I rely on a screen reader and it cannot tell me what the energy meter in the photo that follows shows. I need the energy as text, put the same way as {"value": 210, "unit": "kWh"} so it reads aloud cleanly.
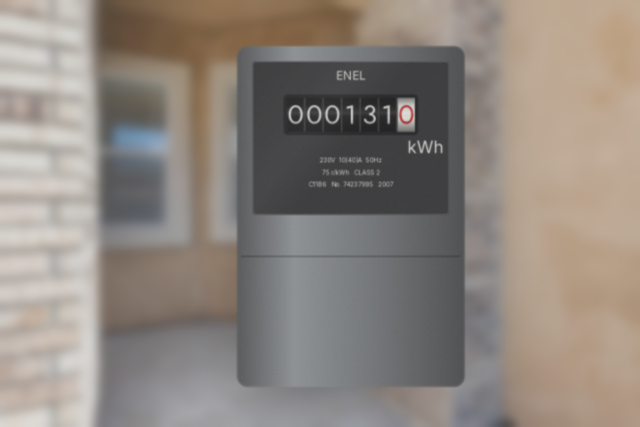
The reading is {"value": 131.0, "unit": "kWh"}
